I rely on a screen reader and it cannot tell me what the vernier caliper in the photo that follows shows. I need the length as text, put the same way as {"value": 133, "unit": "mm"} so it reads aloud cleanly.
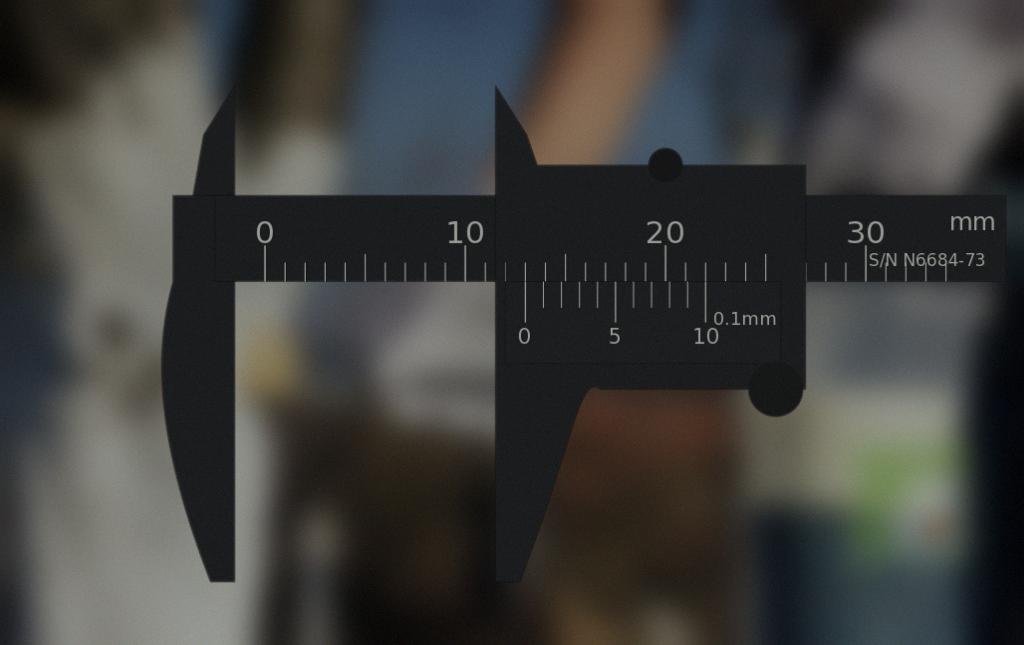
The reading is {"value": 13.0, "unit": "mm"}
